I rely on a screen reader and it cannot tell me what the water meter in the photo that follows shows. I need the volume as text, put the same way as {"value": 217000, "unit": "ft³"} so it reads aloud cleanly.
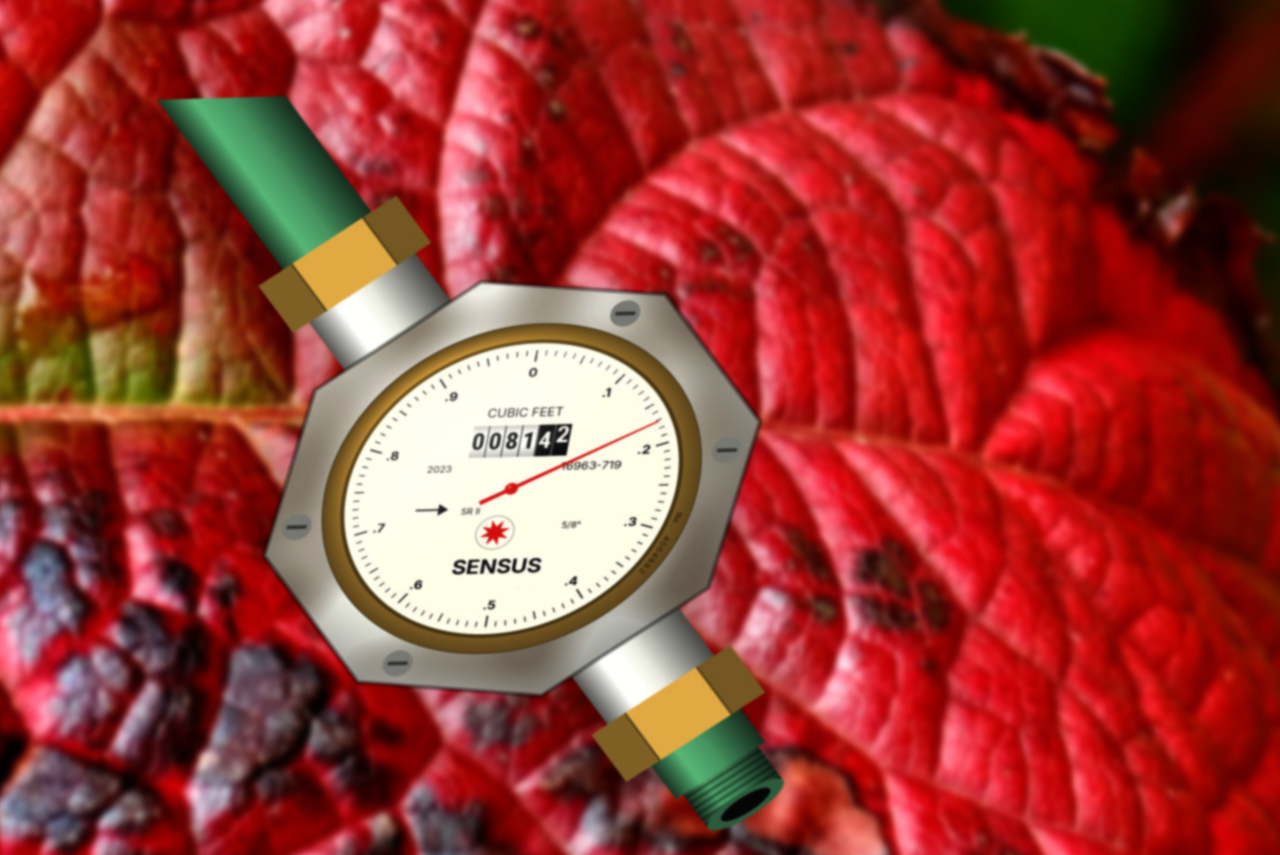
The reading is {"value": 8142.17, "unit": "ft³"}
